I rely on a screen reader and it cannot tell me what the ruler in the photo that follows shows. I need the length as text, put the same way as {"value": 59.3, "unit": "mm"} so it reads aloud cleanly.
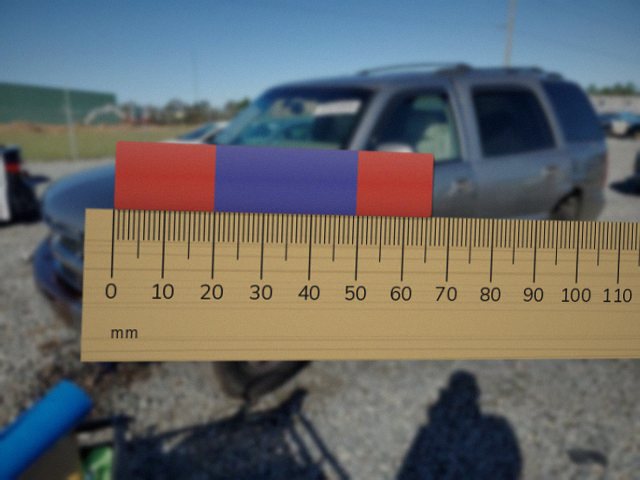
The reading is {"value": 66, "unit": "mm"}
